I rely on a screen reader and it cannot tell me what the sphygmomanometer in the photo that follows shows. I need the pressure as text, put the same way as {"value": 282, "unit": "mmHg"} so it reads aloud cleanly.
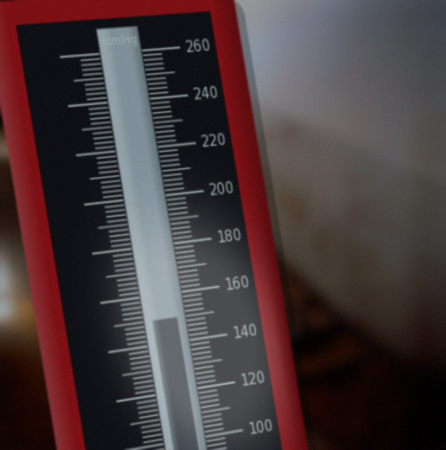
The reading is {"value": 150, "unit": "mmHg"}
